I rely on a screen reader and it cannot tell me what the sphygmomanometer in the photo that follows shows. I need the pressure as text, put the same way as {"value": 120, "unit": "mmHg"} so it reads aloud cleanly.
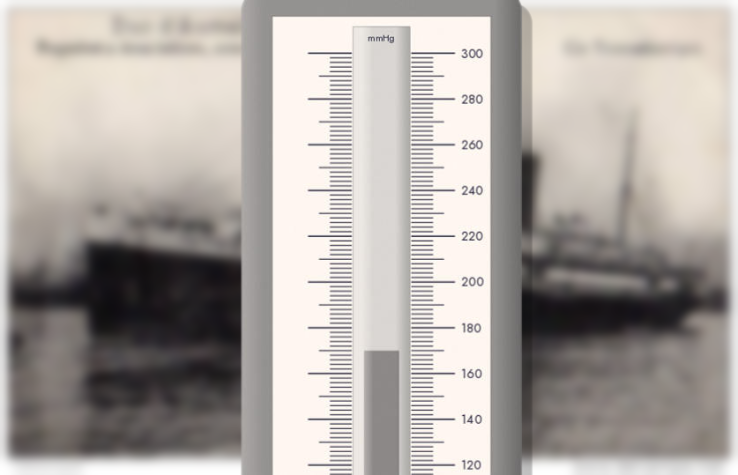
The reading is {"value": 170, "unit": "mmHg"}
